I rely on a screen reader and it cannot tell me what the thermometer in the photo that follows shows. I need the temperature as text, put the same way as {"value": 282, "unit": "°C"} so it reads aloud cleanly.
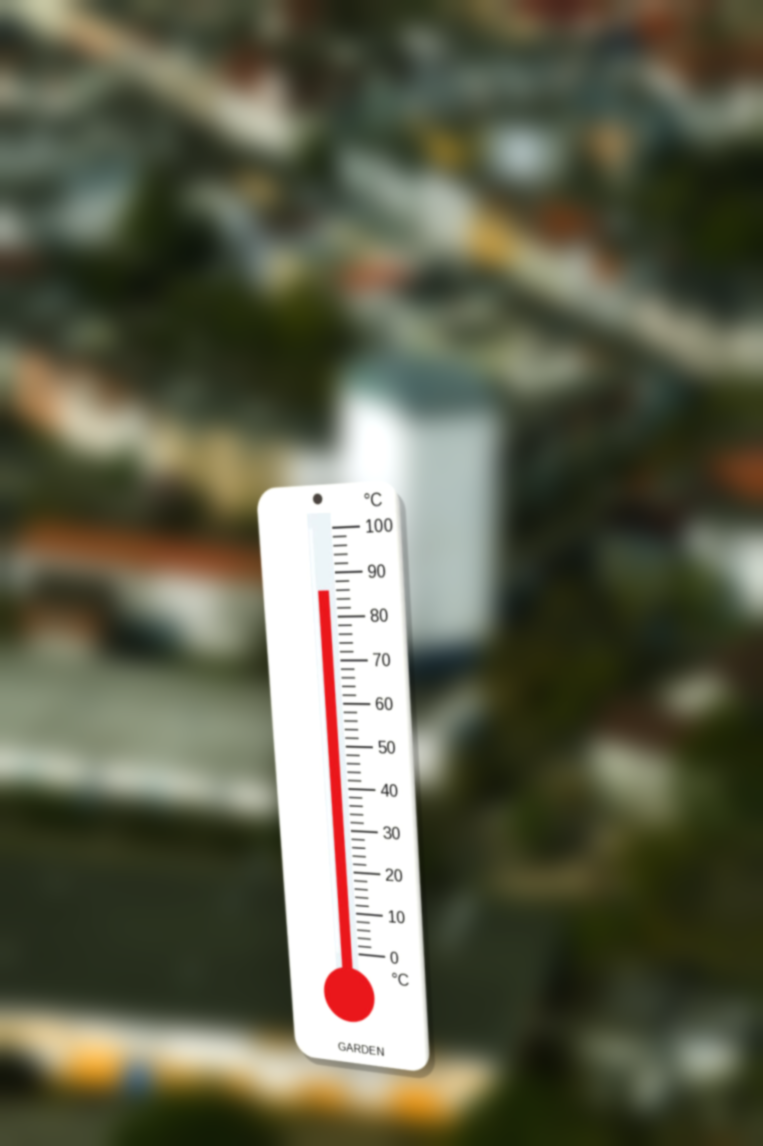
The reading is {"value": 86, "unit": "°C"}
